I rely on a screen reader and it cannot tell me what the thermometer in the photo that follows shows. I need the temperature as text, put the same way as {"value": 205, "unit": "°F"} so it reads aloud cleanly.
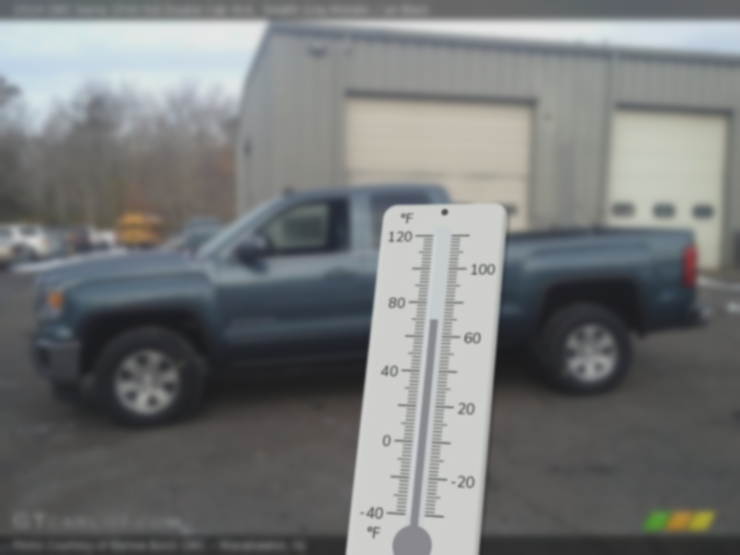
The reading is {"value": 70, "unit": "°F"}
